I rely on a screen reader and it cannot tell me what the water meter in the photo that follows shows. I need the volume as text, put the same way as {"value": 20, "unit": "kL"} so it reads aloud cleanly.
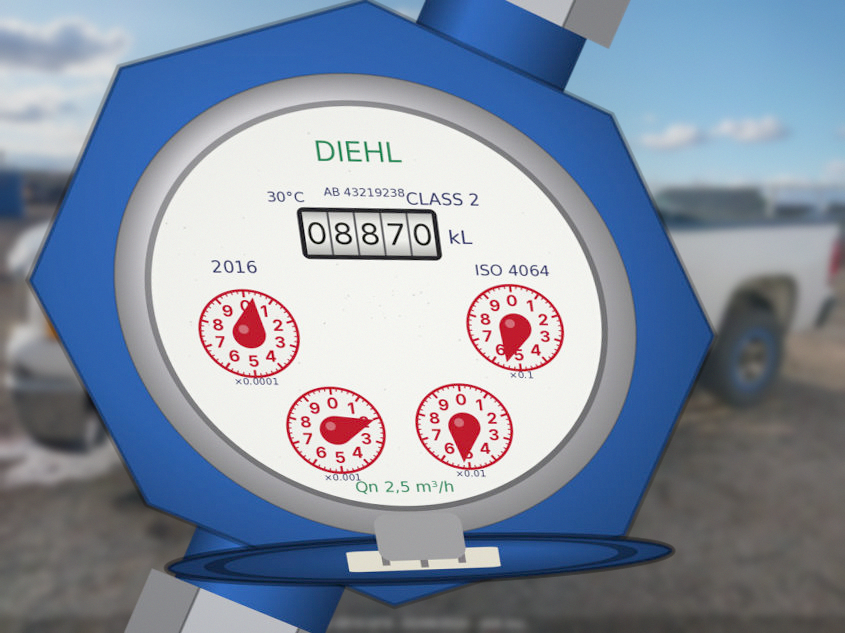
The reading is {"value": 8870.5520, "unit": "kL"}
